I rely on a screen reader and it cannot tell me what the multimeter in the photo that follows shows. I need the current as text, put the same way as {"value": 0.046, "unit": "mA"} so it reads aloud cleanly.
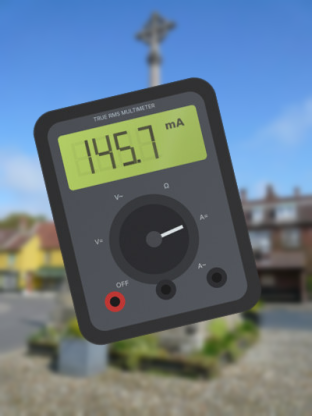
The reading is {"value": 145.7, "unit": "mA"}
